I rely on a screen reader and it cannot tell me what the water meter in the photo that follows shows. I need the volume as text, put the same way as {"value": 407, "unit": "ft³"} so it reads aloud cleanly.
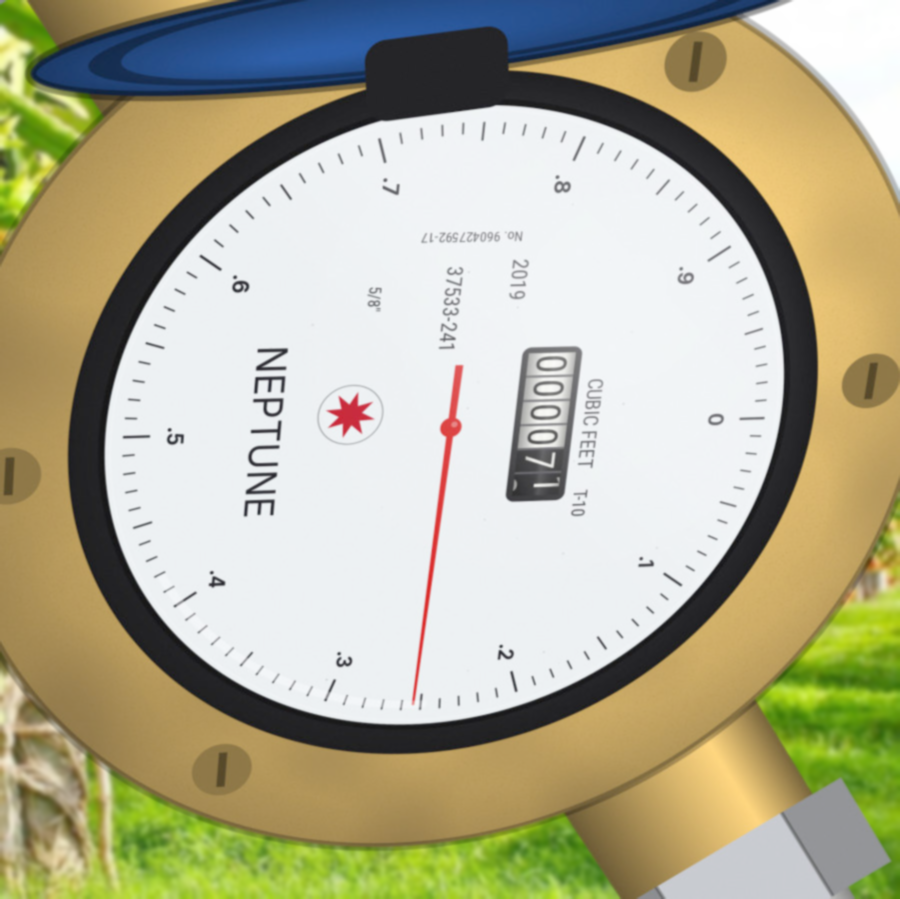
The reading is {"value": 71.25, "unit": "ft³"}
